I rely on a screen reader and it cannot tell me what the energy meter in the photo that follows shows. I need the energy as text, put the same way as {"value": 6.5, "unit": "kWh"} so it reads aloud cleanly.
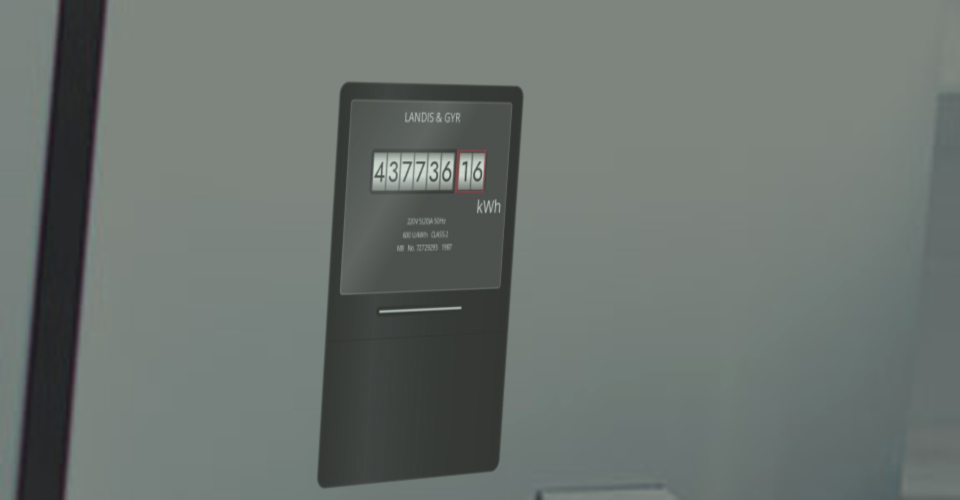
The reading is {"value": 437736.16, "unit": "kWh"}
